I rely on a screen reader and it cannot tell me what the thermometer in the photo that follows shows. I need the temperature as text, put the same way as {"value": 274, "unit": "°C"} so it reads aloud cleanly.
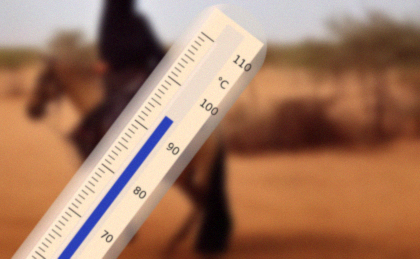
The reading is {"value": 94, "unit": "°C"}
